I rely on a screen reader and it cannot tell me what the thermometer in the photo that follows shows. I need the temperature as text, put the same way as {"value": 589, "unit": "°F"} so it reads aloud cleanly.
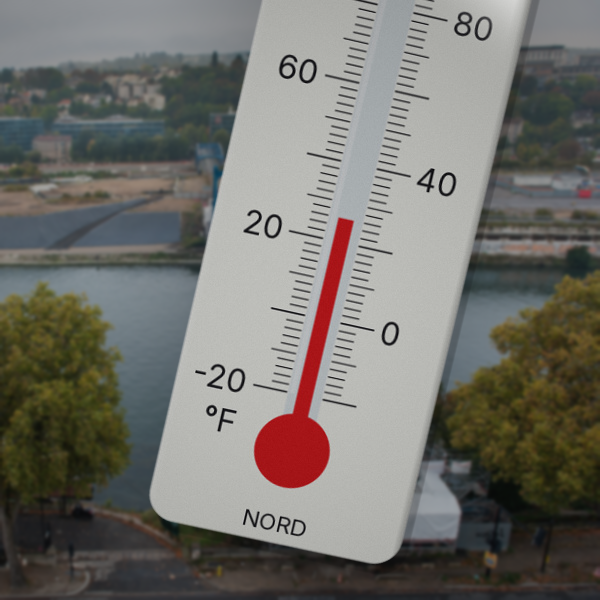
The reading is {"value": 26, "unit": "°F"}
